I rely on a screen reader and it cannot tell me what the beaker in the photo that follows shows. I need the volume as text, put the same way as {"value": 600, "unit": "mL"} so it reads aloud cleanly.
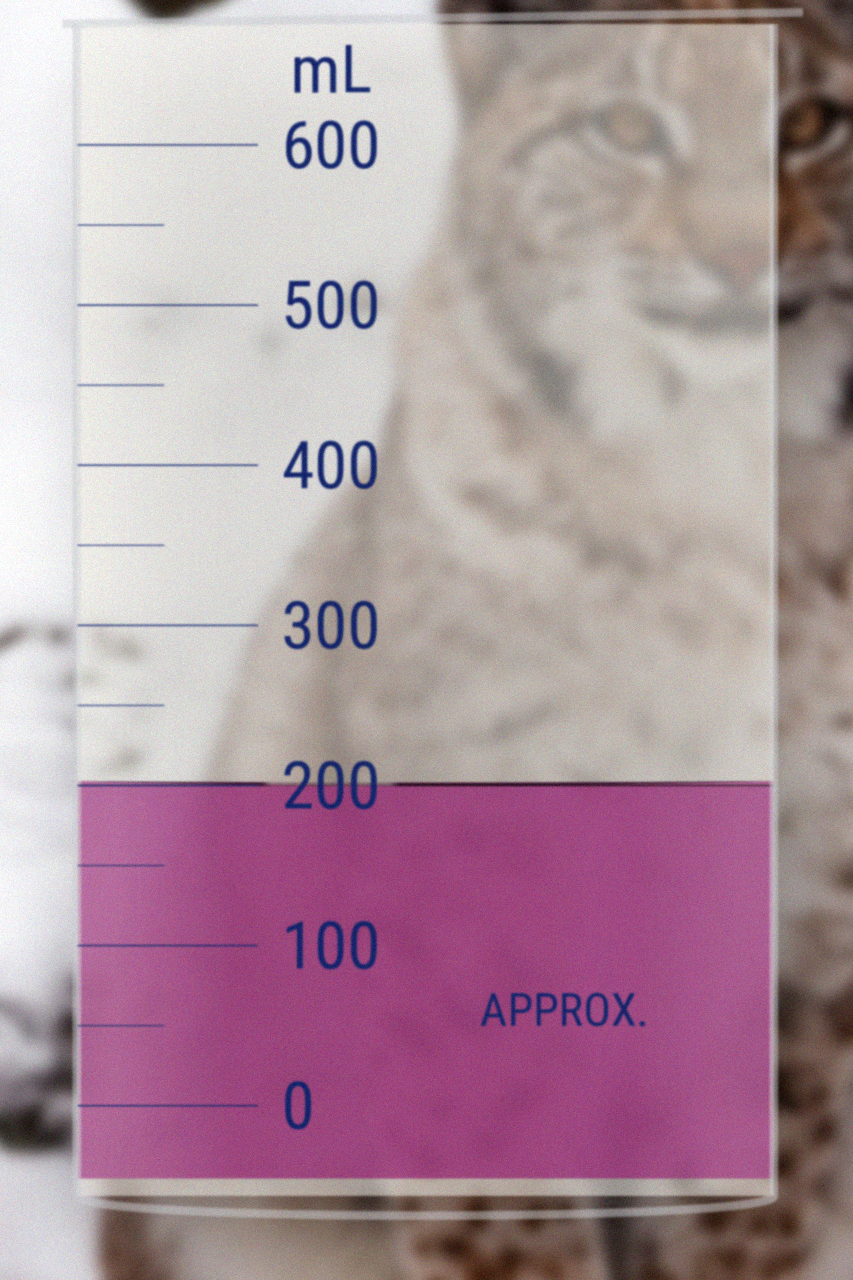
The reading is {"value": 200, "unit": "mL"}
